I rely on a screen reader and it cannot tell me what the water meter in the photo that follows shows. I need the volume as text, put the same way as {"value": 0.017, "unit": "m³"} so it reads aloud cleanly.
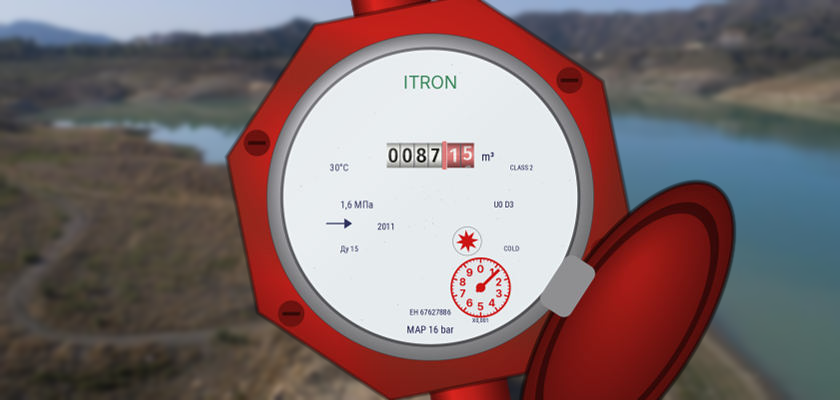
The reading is {"value": 87.151, "unit": "m³"}
